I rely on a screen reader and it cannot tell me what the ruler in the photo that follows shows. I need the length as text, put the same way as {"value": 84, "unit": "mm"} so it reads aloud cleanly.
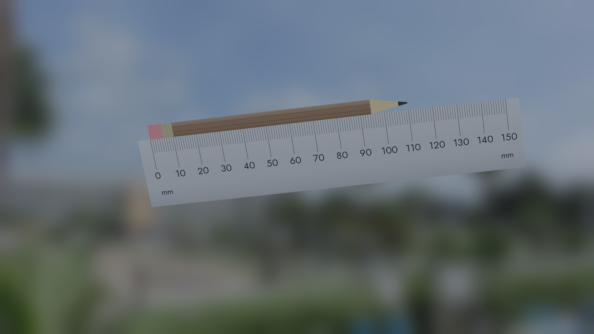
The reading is {"value": 110, "unit": "mm"}
